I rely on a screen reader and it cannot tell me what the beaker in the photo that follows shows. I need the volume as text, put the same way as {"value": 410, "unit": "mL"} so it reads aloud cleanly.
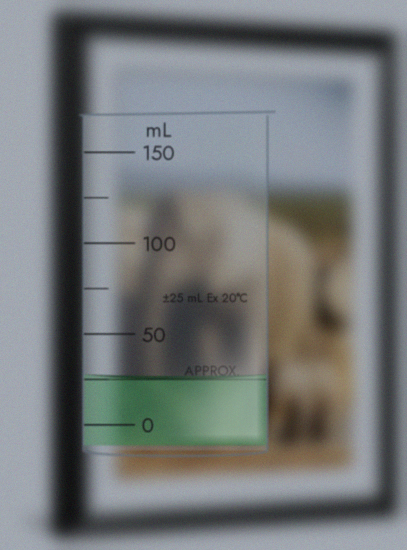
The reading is {"value": 25, "unit": "mL"}
